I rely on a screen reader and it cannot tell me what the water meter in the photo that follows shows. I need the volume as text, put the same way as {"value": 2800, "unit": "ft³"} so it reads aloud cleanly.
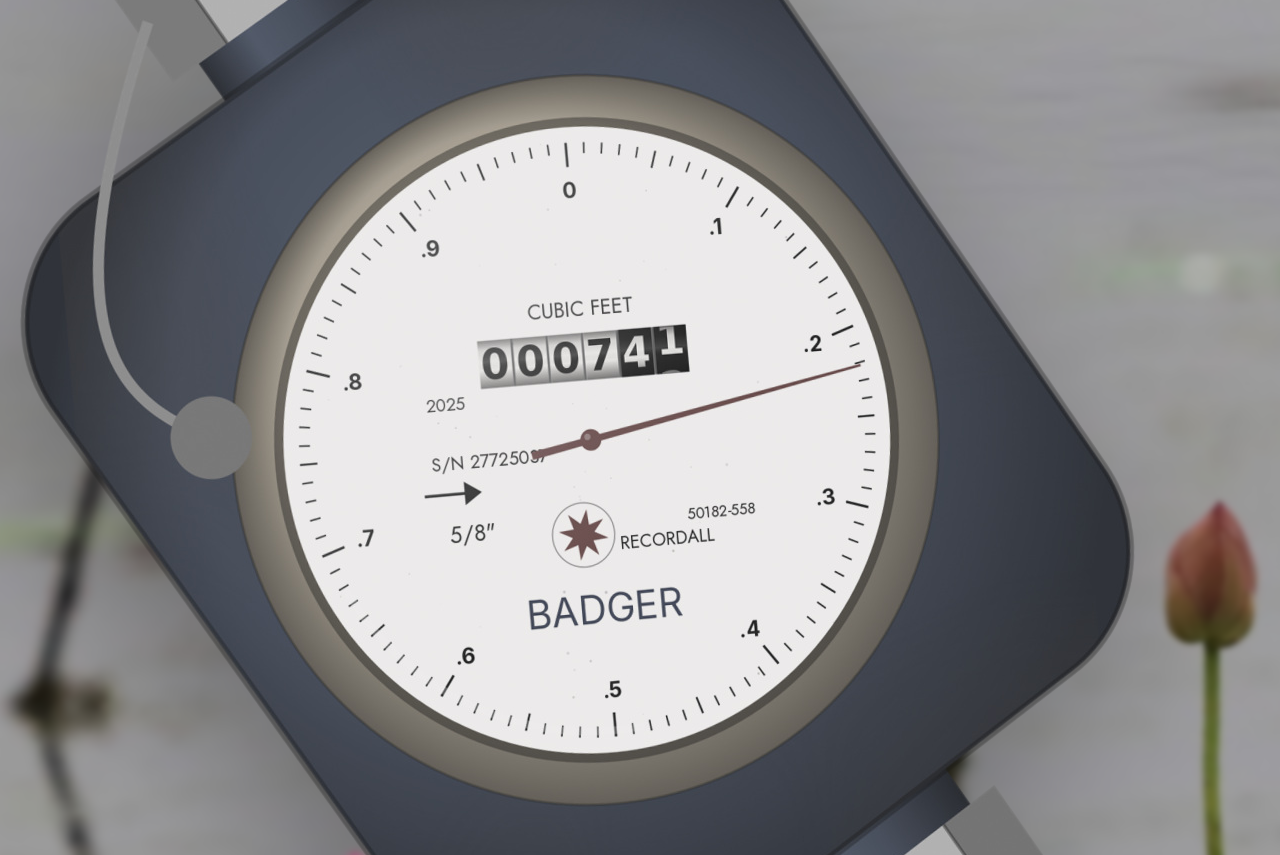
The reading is {"value": 741.22, "unit": "ft³"}
